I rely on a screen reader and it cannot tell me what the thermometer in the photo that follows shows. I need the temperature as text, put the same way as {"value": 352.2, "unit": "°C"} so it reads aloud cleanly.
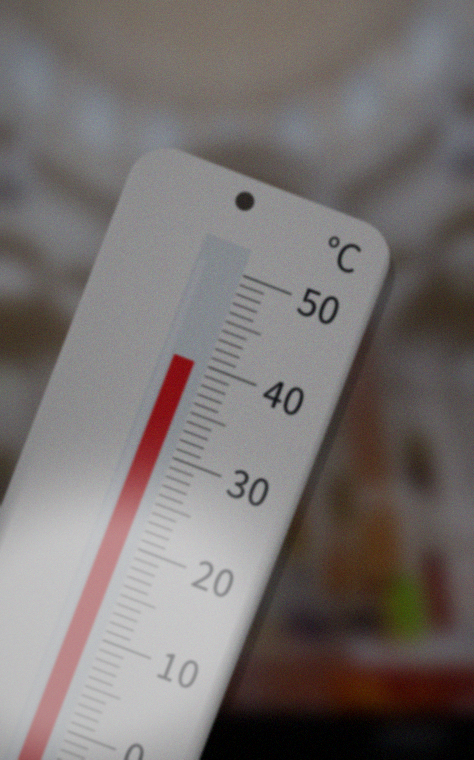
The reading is {"value": 40, "unit": "°C"}
